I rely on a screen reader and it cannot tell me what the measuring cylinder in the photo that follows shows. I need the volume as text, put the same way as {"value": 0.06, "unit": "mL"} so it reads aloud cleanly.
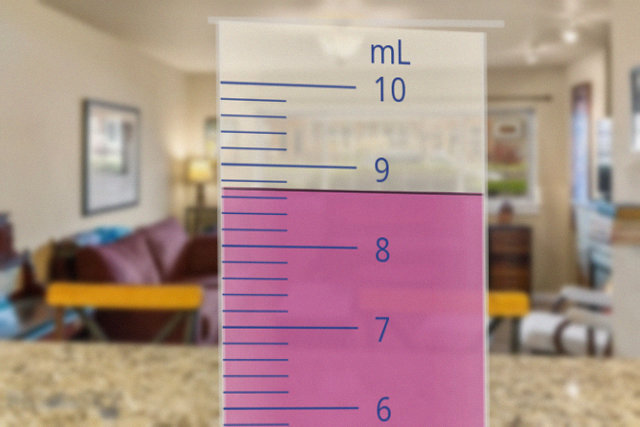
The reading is {"value": 8.7, "unit": "mL"}
